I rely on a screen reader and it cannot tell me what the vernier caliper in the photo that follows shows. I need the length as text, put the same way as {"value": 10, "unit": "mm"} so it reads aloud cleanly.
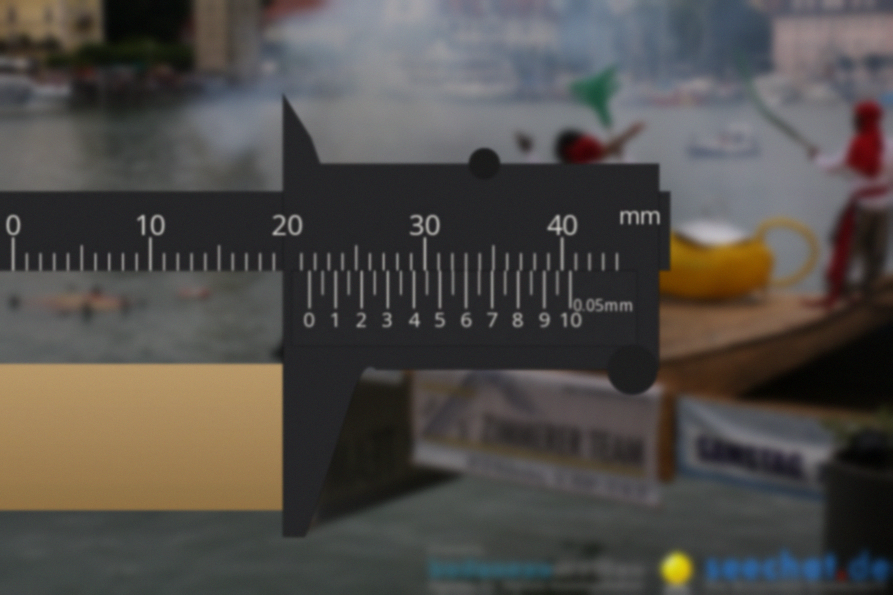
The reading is {"value": 21.6, "unit": "mm"}
